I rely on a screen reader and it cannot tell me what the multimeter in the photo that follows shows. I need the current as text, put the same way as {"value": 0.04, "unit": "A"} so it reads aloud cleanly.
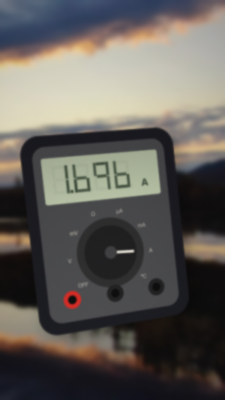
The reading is {"value": 1.696, "unit": "A"}
